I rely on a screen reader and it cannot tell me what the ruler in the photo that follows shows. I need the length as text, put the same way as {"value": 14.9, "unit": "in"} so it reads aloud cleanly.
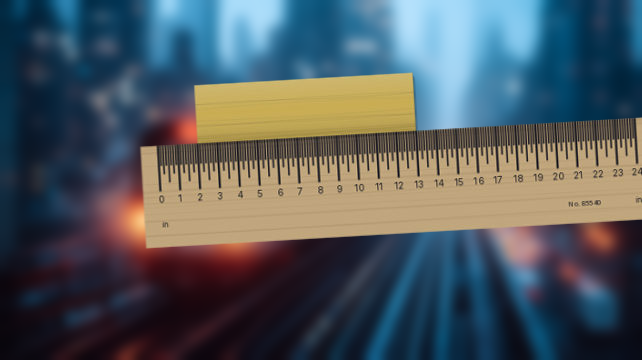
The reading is {"value": 11, "unit": "in"}
